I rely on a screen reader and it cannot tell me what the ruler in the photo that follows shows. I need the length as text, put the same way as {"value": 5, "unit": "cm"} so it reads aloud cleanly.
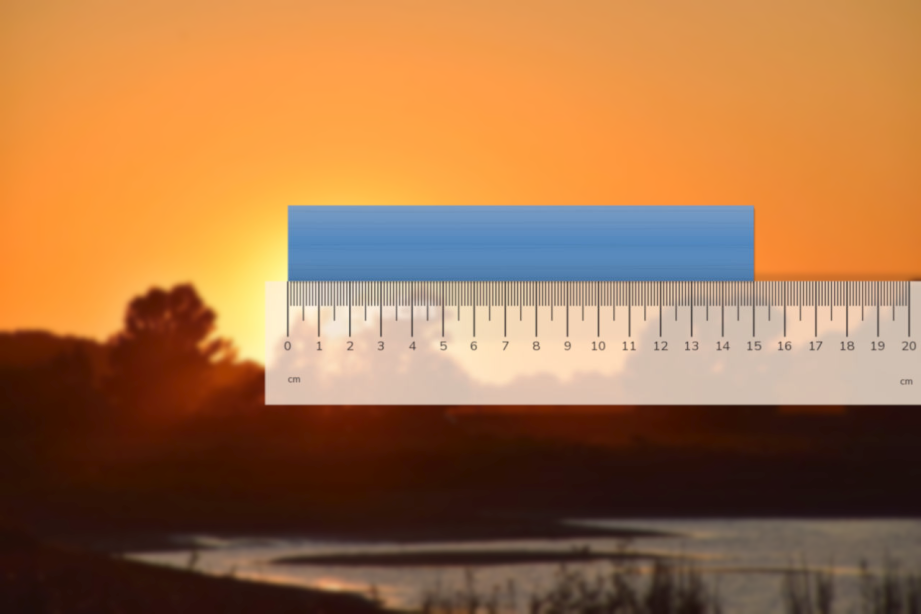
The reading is {"value": 15, "unit": "cm"}
